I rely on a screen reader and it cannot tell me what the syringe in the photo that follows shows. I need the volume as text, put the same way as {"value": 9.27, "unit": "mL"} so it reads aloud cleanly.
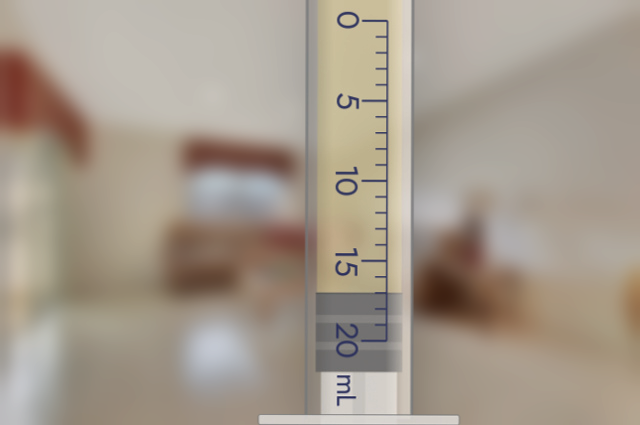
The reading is {"value": 17, "unit": "mL"}
